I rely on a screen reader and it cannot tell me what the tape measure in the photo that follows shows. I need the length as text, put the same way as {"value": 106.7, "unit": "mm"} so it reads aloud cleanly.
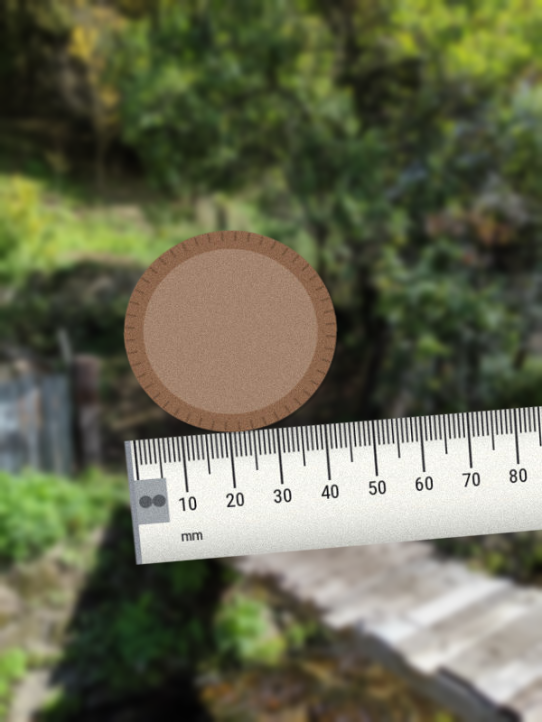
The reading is {"value": 44, "unit": "mm"}
